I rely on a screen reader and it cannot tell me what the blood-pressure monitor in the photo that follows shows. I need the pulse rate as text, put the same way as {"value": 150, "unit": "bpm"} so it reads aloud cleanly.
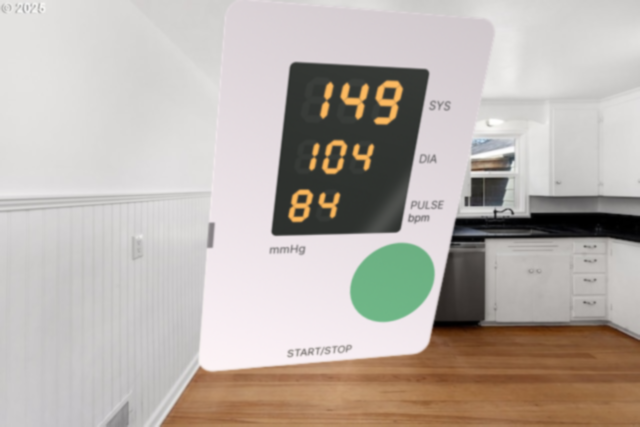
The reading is {"value": 84, "unit": "bpm"}
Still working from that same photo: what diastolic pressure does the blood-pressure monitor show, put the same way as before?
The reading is {"value": 104, "unit": "mmHg"}
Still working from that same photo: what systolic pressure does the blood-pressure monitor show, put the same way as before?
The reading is {"value": 149, "unit": "mmHg"}
